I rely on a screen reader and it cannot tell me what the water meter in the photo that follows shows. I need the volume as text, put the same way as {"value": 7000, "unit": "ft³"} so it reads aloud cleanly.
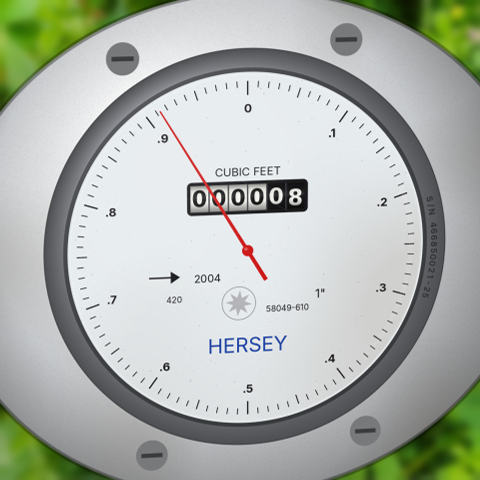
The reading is {"value": 7.91, "unit": "ft³"}
